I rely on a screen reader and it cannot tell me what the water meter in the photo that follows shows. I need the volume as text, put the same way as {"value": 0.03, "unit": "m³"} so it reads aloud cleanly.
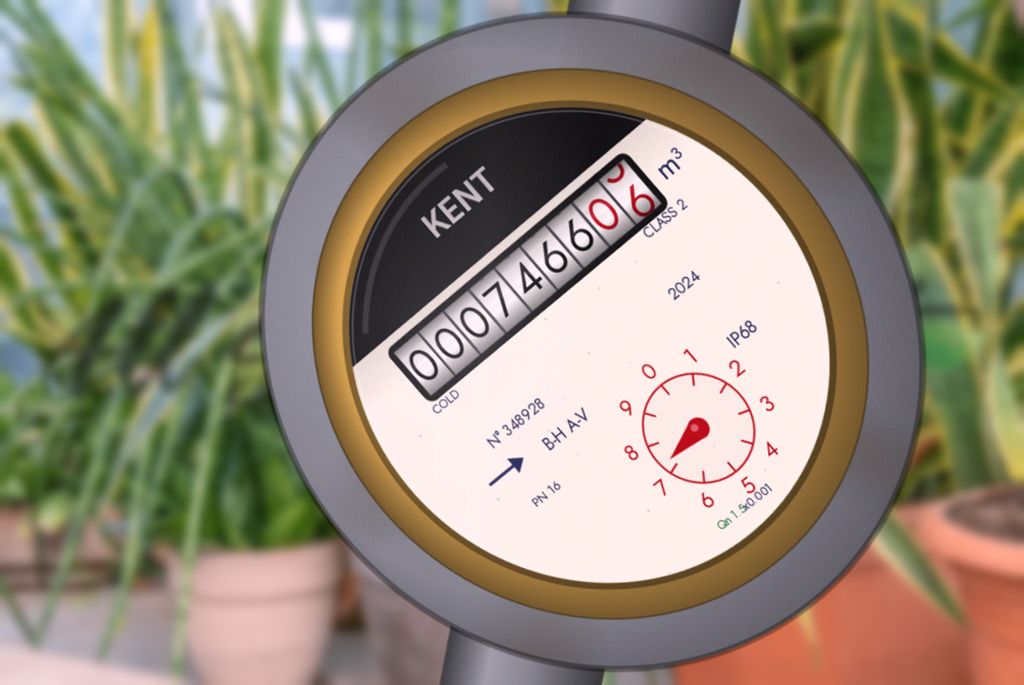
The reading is {"value": 7466.057, "unit": "m³"}
